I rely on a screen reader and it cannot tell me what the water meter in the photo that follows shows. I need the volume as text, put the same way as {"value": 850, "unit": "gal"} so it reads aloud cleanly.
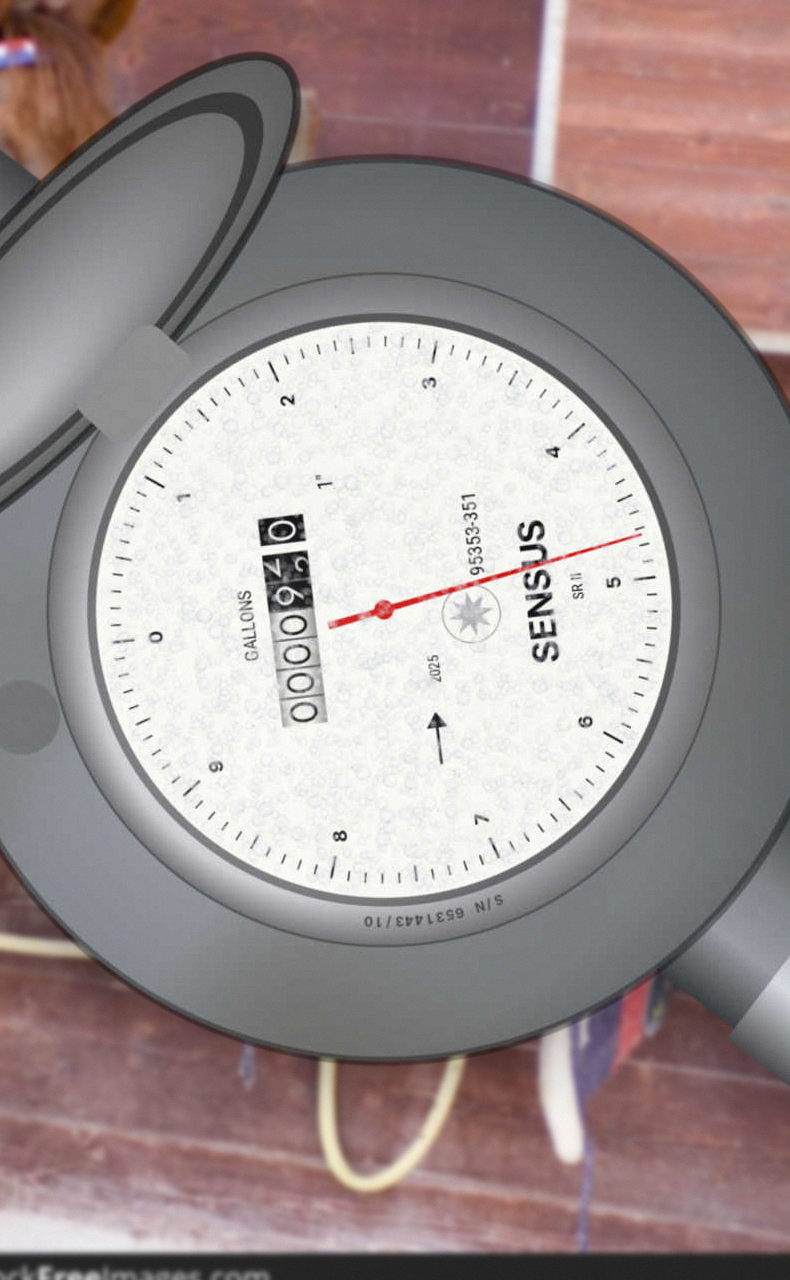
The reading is {"value": 924.7, "unit": "gal"}
